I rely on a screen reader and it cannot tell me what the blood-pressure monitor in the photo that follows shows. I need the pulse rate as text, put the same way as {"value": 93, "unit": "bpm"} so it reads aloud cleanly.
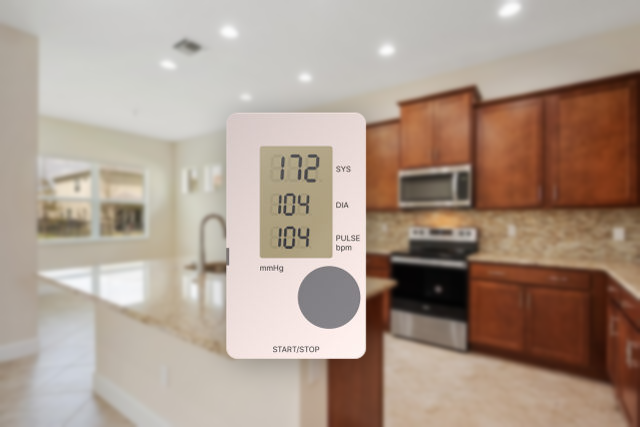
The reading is {"value": 104, "unit": "bpm"}
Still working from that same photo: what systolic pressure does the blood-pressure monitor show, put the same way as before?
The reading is {"value": 172, "unit": "mmHg"}
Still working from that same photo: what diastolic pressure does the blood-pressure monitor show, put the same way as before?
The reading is {"value": 104, "unit": "mmHg"}
